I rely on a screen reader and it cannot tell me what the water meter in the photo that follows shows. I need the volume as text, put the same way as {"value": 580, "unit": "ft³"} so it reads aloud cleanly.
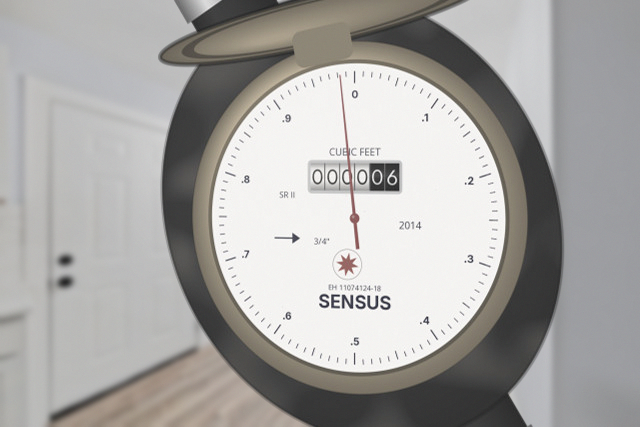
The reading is {"value": 5.98, "unit": "ft³"}
